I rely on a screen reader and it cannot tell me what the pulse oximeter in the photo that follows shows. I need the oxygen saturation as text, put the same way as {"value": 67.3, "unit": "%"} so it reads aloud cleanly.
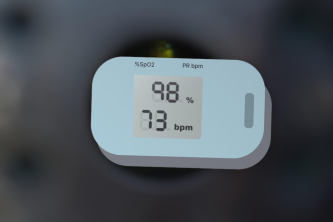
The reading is {"value": 98, "unit": "%"}
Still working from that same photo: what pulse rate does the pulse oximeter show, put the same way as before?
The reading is {"value": 73, "unit": "bpm"}
